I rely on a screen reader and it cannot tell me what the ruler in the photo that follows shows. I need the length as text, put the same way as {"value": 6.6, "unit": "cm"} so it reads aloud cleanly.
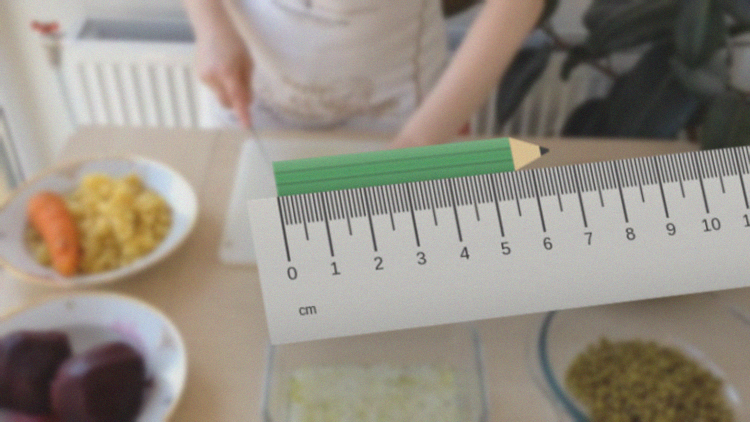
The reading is {"value": 6.5, "unit": "cm"}
